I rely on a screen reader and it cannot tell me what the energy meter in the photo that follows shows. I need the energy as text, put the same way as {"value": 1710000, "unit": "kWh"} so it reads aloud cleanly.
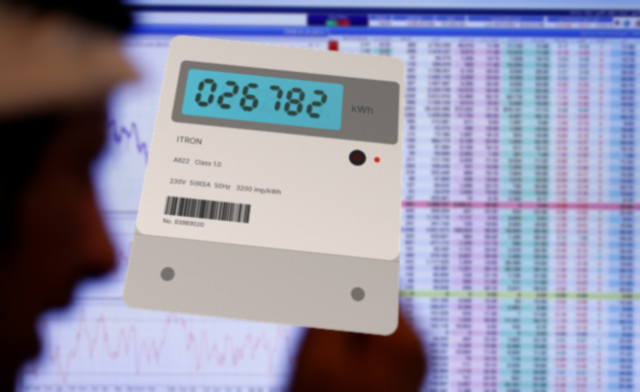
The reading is {"value": 26782, "unit": "kWh"}
